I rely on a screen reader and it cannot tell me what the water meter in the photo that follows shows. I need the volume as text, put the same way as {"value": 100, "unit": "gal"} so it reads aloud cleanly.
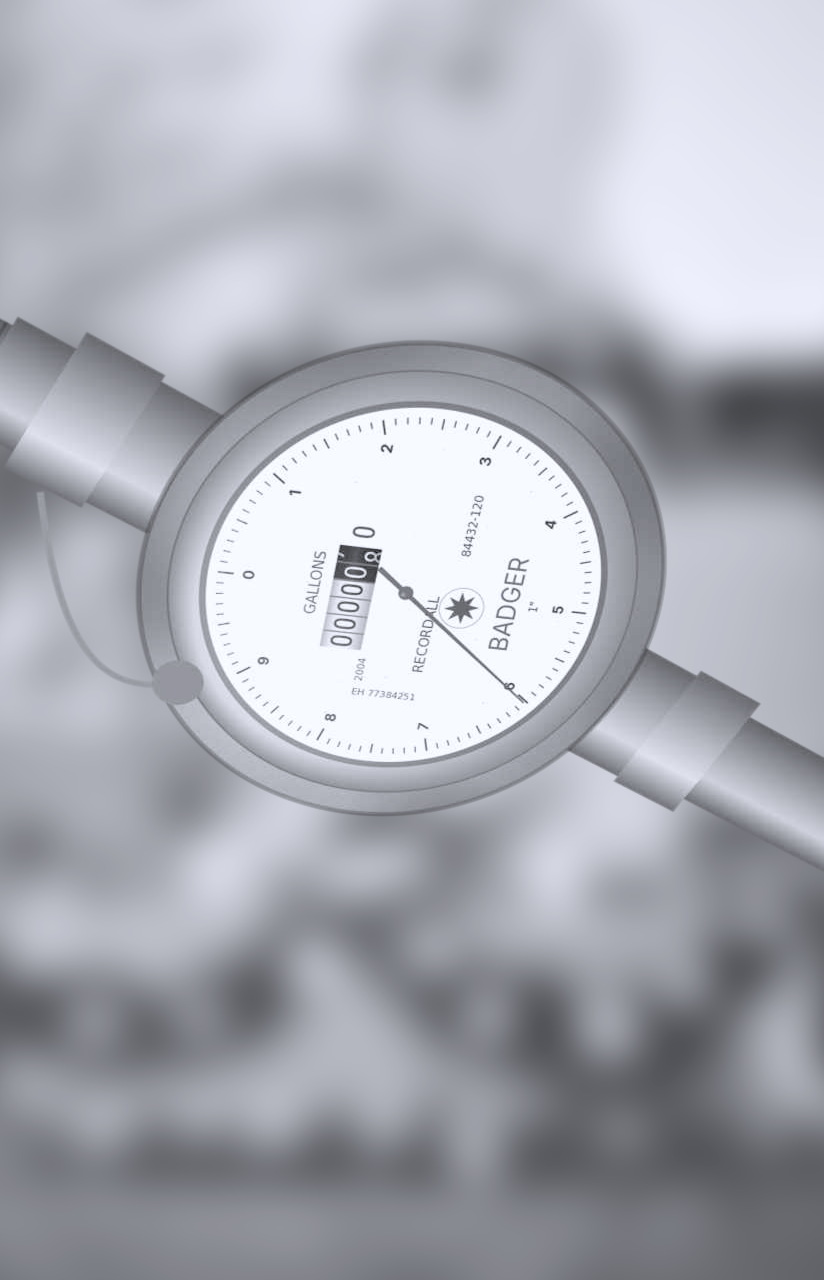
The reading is {"value": 76.0, "unit": "gal"}
